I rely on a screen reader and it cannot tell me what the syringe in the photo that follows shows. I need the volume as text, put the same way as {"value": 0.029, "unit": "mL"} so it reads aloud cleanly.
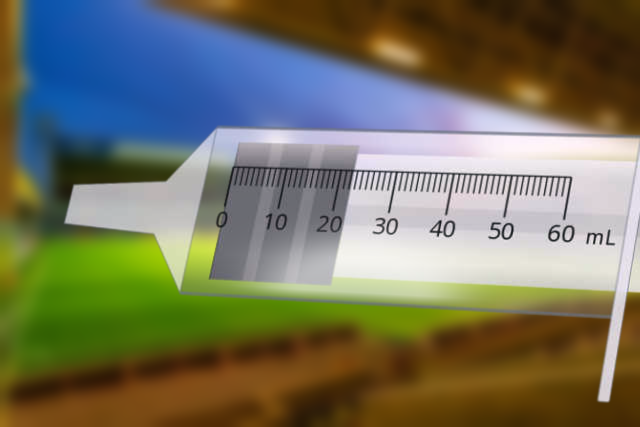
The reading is {"value": 0, "unit": "mL"}
